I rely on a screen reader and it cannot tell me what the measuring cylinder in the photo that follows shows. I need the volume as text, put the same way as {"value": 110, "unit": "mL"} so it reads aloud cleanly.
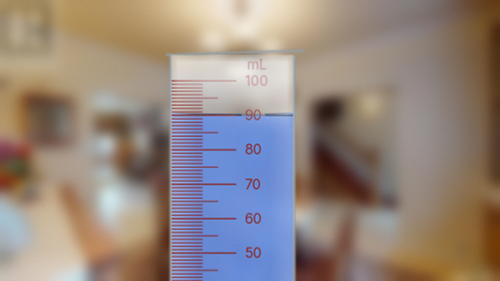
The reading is {"value": 90, "unit": "mL"}
